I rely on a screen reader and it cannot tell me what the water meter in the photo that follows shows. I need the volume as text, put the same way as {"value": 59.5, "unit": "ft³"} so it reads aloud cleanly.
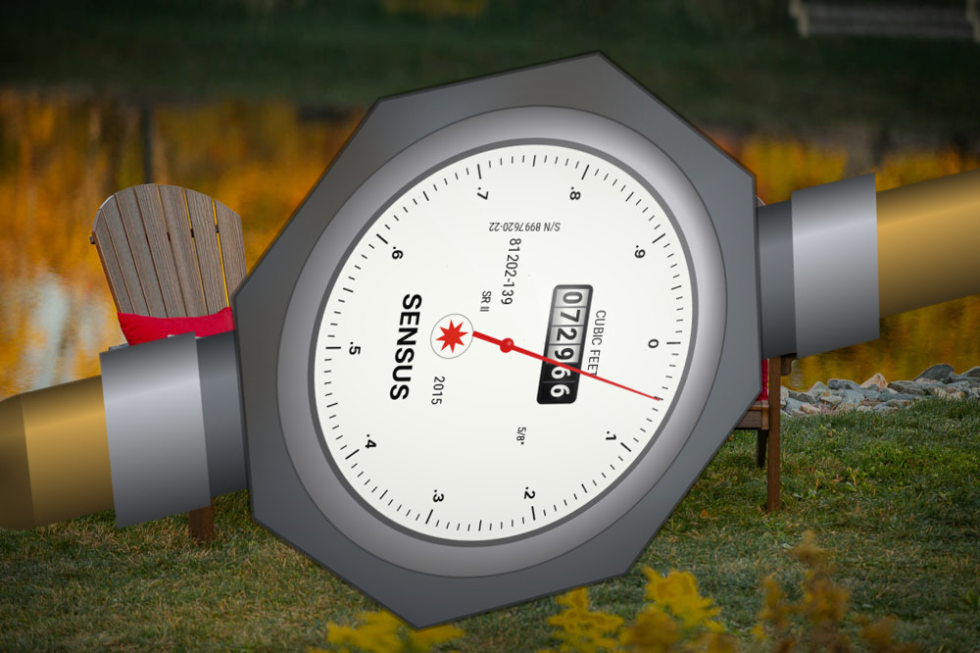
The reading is {"value": 72966.05, "unit": "ft³"}
